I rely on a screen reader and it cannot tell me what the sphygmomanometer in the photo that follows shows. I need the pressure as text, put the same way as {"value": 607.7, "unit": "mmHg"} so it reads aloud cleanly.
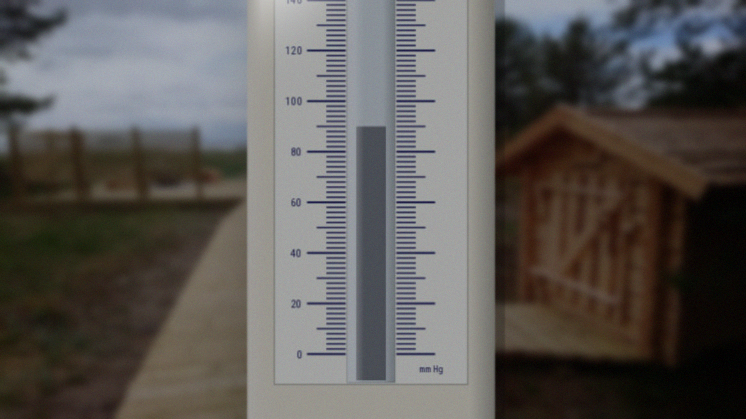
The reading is {"value": 90, "unit": "mmHg"}
